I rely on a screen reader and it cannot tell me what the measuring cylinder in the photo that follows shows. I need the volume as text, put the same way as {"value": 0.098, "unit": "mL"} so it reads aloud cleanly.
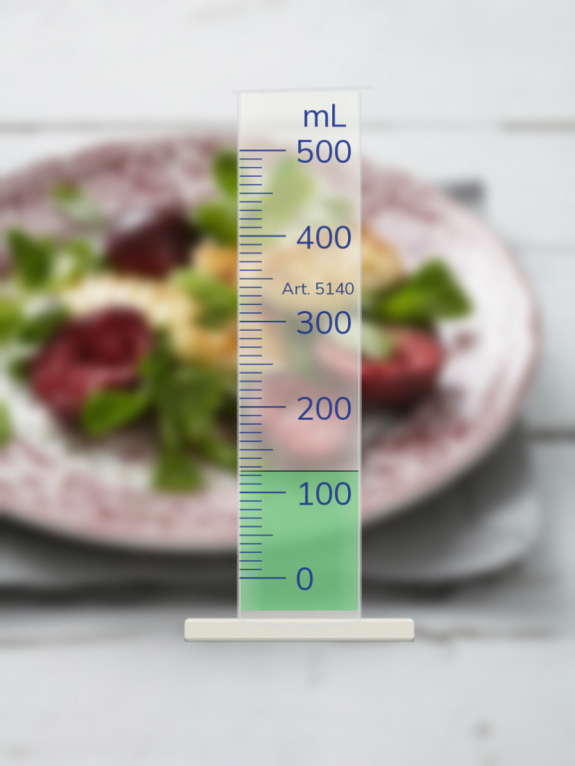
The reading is {"value": 125, "unit": "mL"}
